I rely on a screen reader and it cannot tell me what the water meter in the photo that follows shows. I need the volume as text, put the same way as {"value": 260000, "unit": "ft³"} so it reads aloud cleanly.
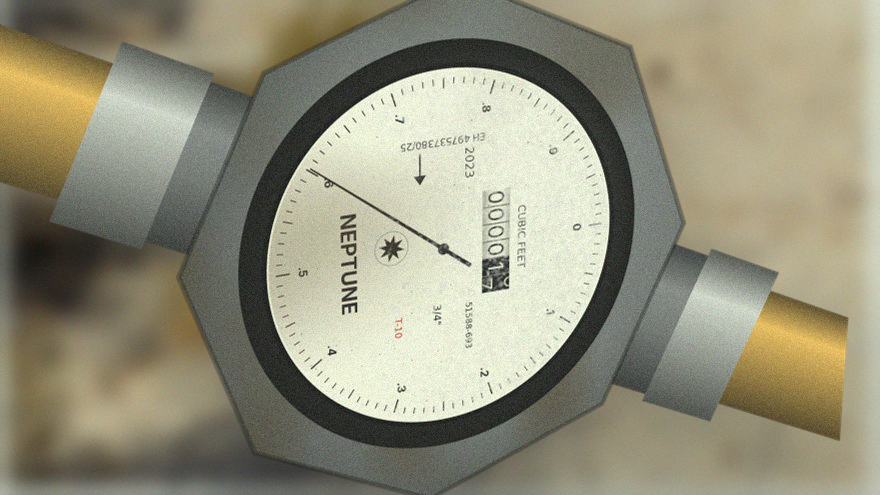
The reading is {"value": 16.60, "unit": "ft³"}
